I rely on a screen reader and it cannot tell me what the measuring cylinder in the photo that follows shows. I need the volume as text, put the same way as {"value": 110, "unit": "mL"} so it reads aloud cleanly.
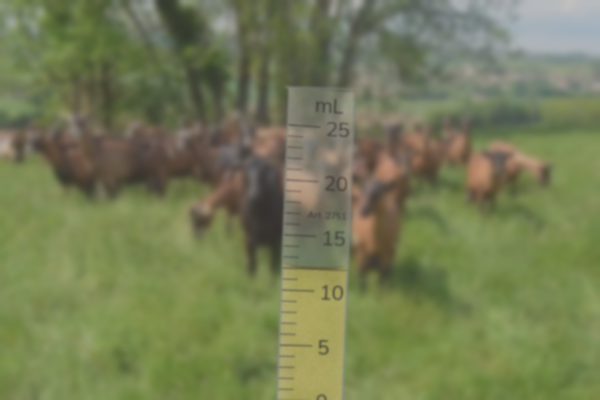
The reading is {"value": 12, "unit": "mL"}
